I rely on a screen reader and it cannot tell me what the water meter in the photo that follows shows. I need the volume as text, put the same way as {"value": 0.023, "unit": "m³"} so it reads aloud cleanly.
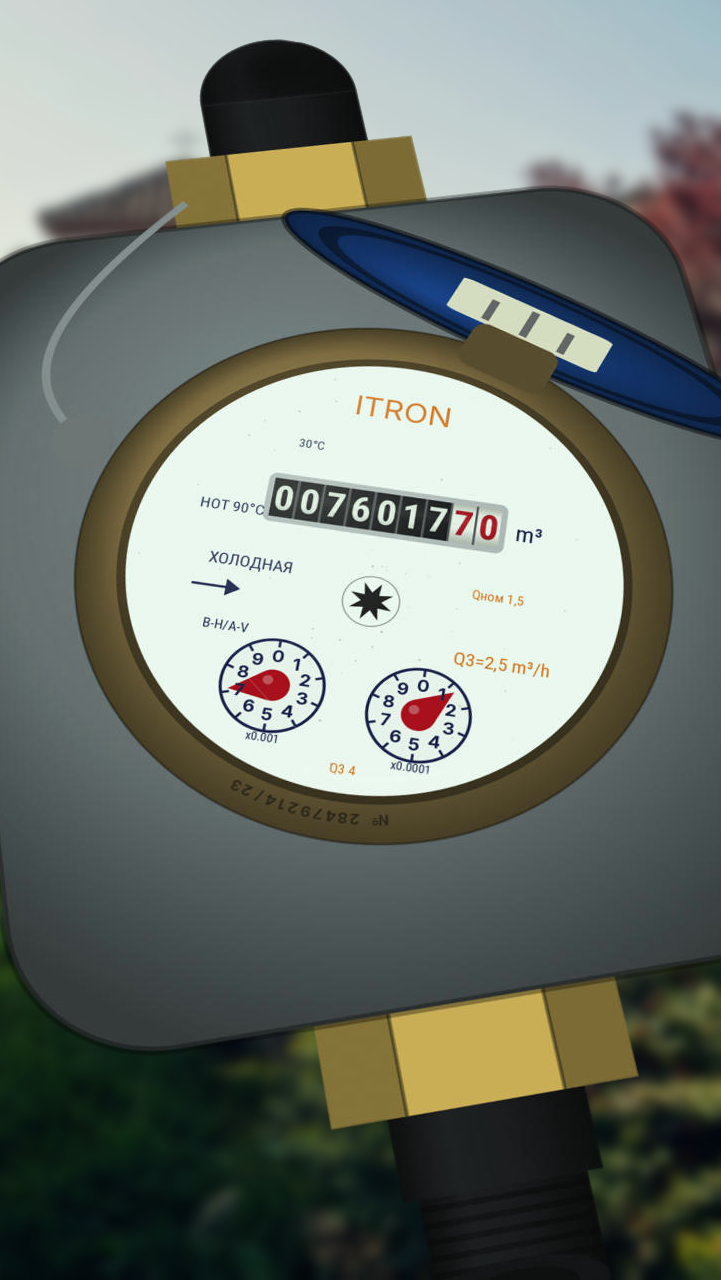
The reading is {"value": 76017.7071, "unit": "m³"}
